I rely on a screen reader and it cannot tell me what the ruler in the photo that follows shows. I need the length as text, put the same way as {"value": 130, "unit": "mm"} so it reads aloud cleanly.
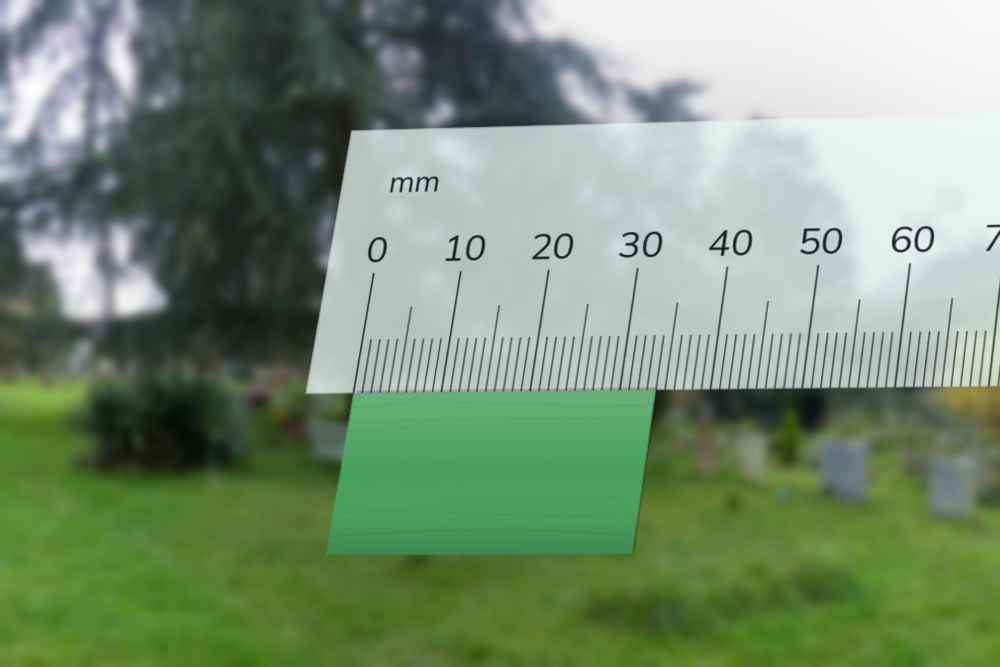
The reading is {"value": 34, "unit": "mm"}
